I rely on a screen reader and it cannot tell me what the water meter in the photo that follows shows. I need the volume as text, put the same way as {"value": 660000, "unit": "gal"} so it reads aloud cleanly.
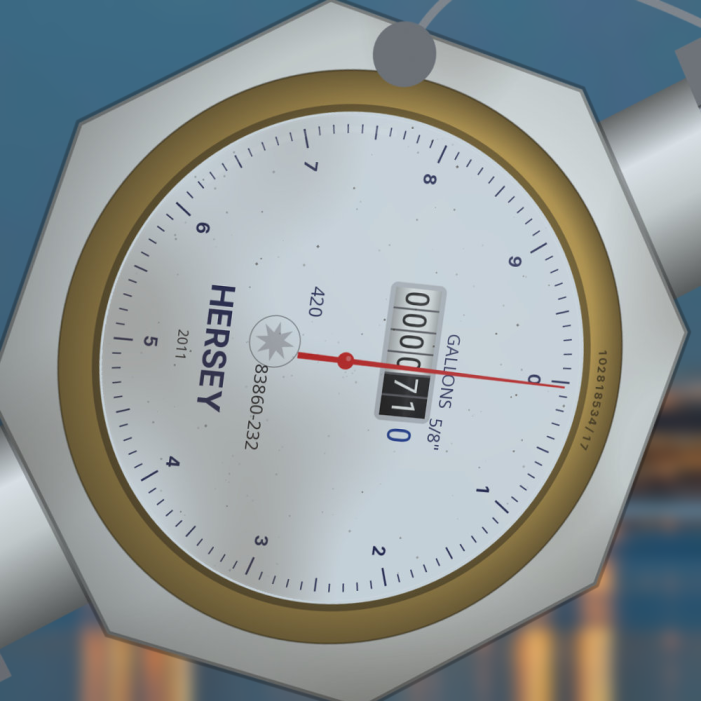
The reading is {"value": 710.0, "unit": "gal"}
